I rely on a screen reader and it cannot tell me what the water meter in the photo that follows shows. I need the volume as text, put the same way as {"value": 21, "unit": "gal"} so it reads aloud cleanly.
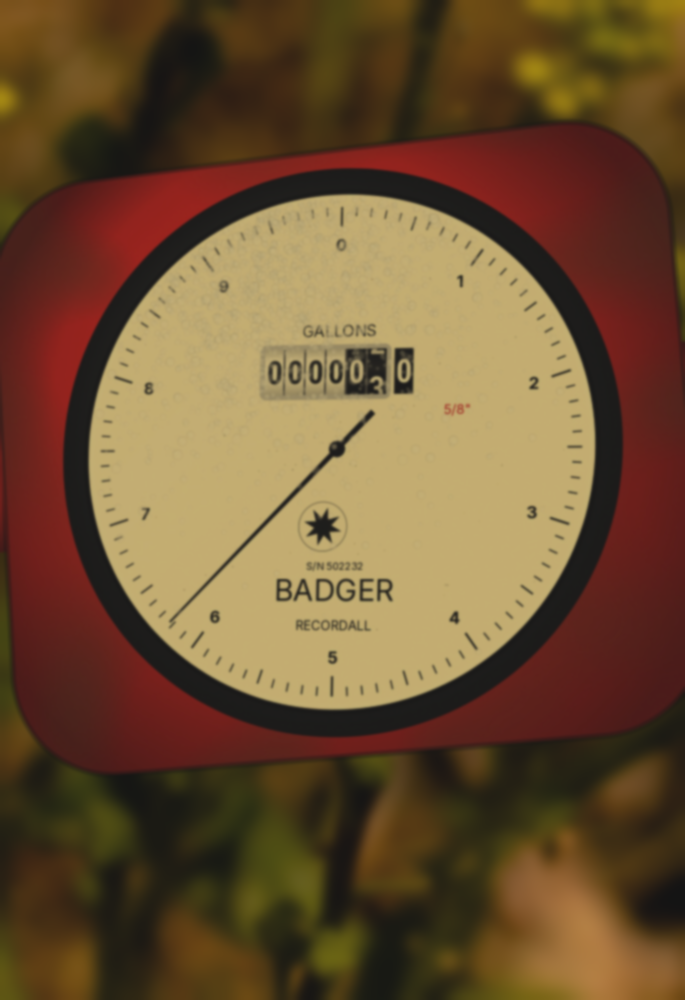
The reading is {"value": 26.2, "unit": "gal"}
